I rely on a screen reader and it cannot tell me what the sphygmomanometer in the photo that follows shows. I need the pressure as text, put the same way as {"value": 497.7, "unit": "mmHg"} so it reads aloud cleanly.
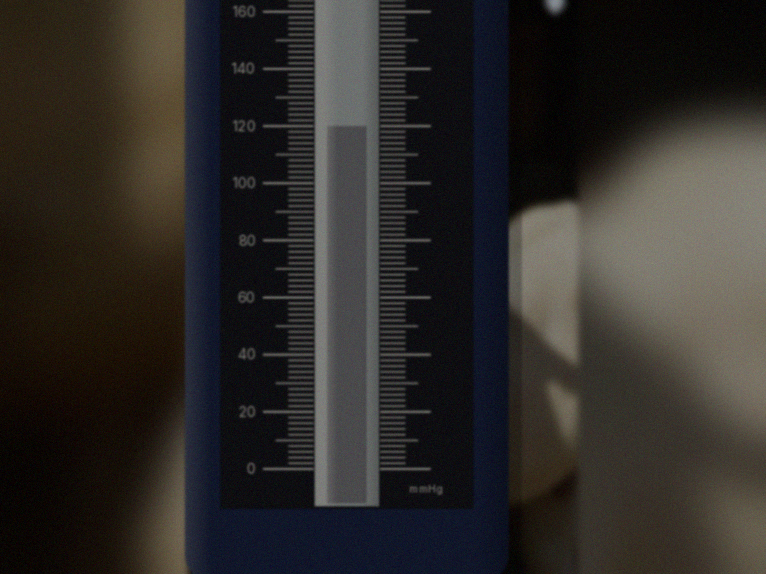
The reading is {"value": 120, "unit": "mmHg"}
